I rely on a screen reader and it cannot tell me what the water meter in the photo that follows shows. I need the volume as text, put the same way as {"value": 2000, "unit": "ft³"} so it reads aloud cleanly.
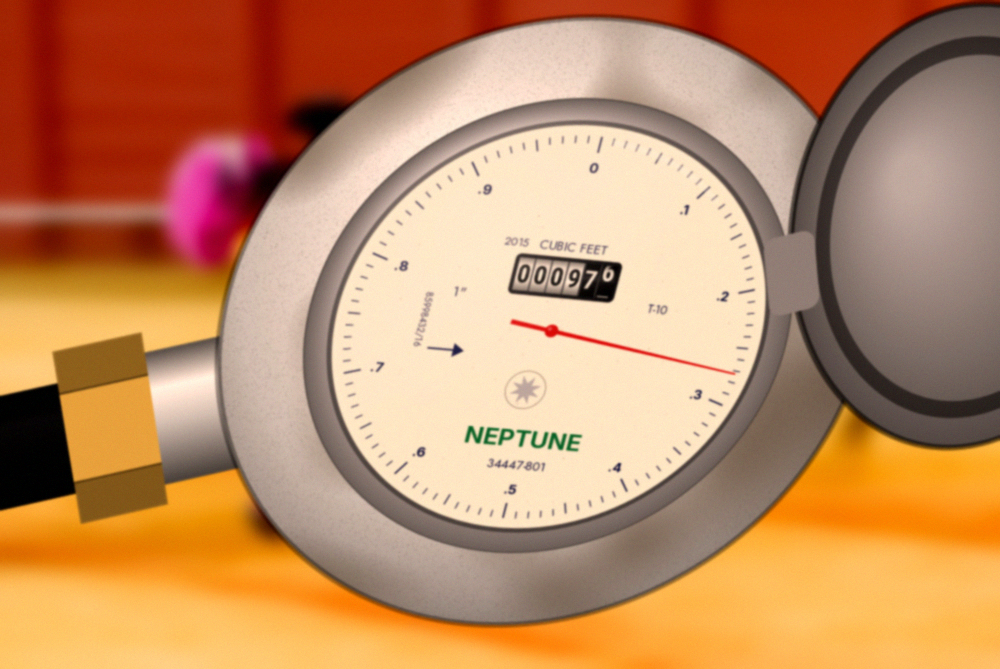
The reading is {"value": 976.27, "unit": "ft³"}
